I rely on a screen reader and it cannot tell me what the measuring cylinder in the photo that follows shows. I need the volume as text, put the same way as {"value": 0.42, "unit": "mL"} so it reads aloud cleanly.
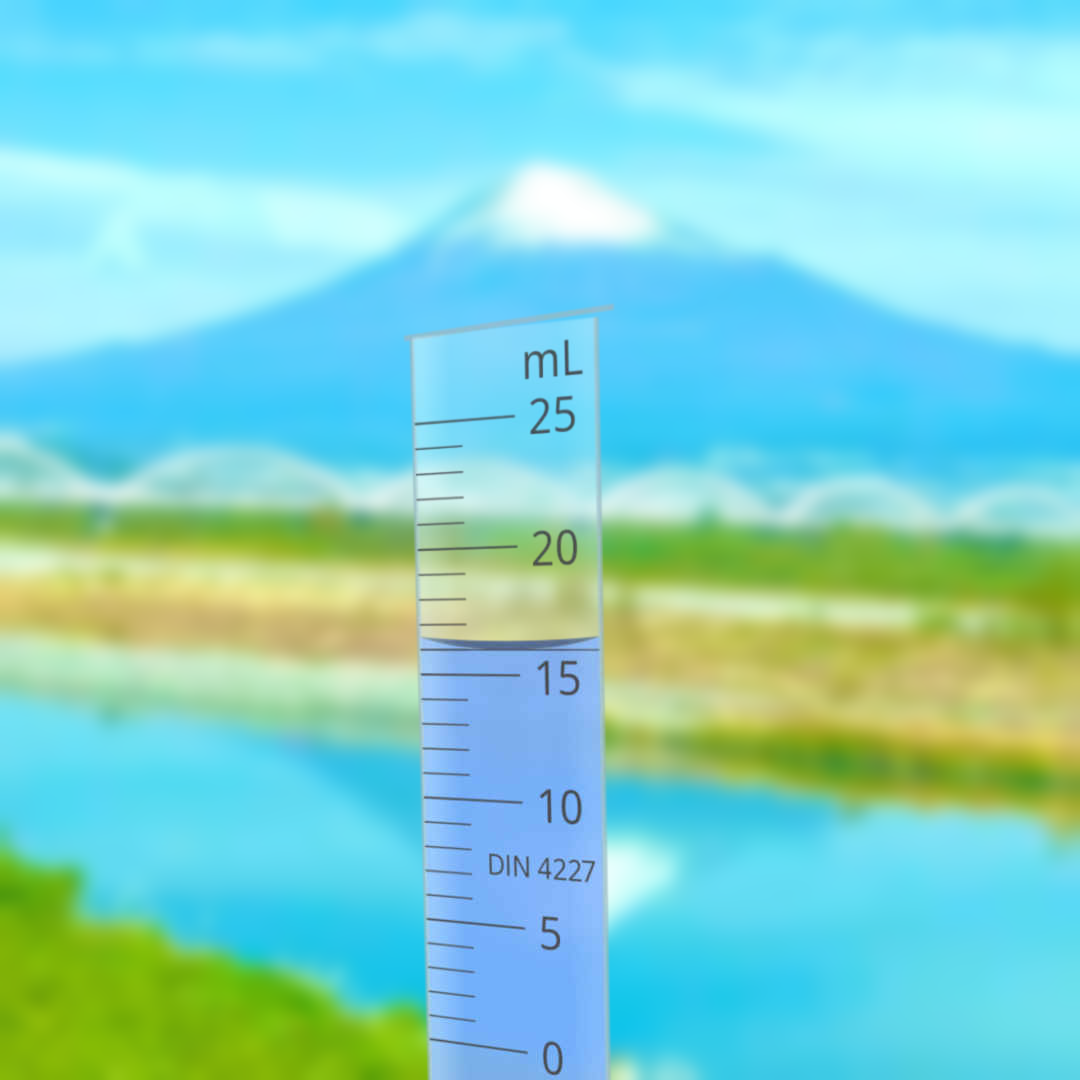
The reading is {"value": 16, "unit": "mL"}
